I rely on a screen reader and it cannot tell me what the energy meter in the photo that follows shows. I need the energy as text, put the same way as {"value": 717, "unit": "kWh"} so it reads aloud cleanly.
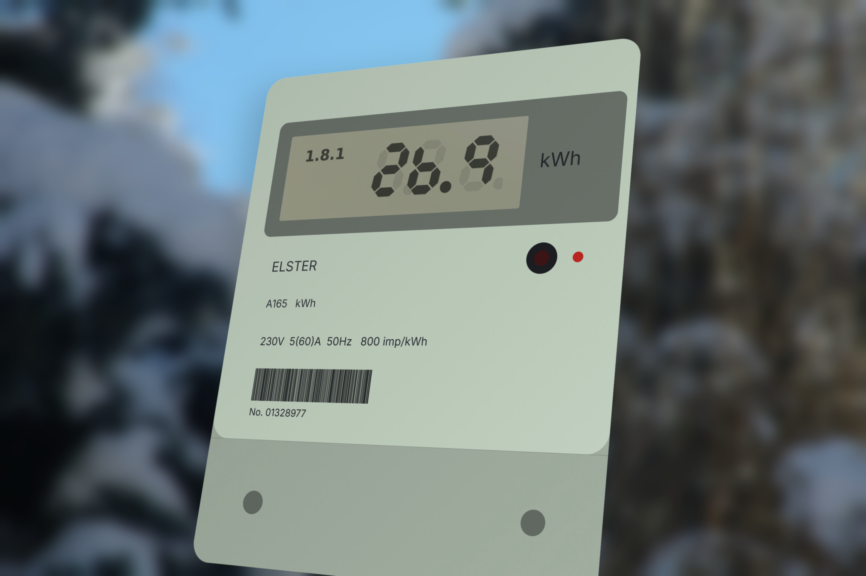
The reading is {"value": 26.9, "unit": "kWh"}
